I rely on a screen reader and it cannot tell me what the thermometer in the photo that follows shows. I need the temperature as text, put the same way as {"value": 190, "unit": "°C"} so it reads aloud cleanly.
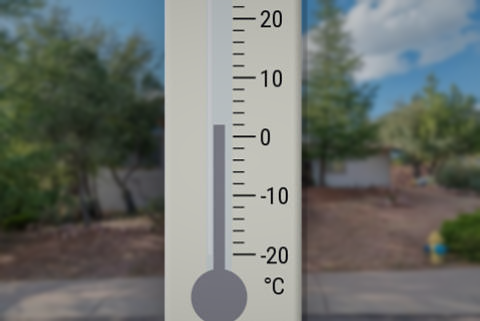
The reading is {"value": 2, "unit": "°C"}
